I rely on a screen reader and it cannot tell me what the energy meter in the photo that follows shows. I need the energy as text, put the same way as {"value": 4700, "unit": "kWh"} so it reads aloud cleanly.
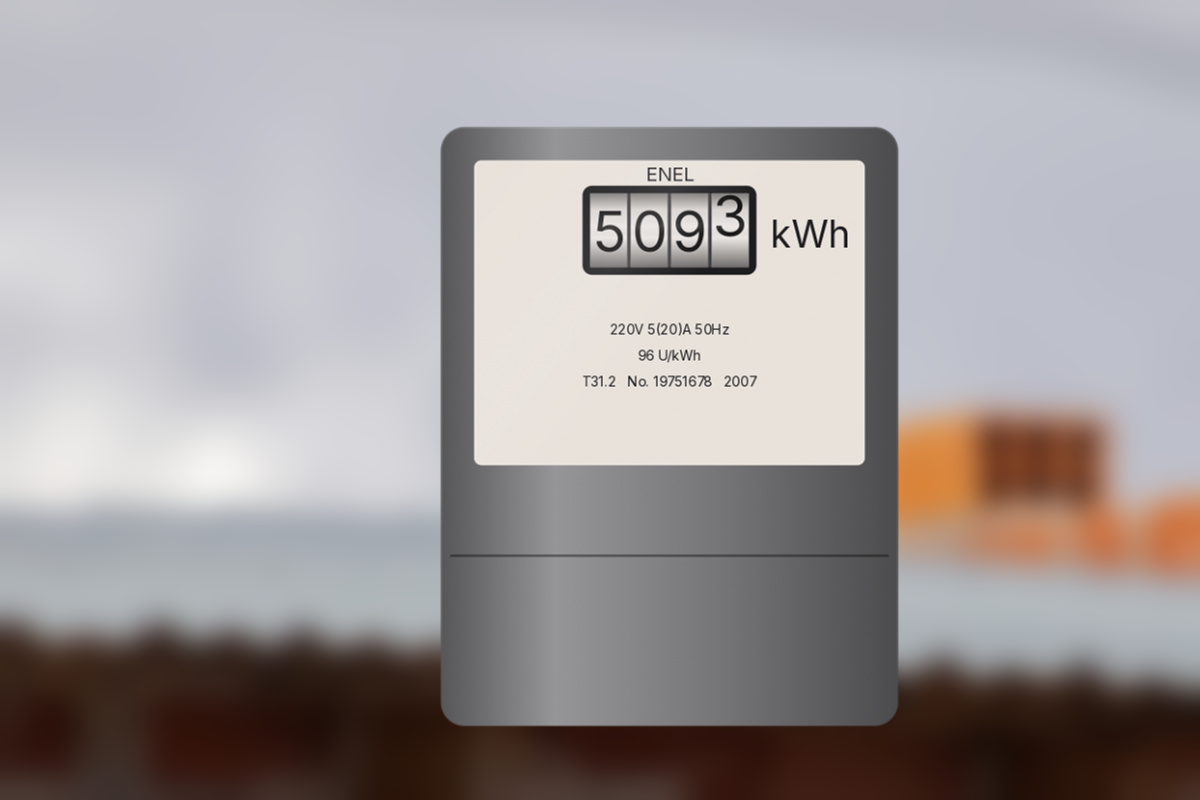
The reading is {"value": 5093, "unit": "kWh"}
